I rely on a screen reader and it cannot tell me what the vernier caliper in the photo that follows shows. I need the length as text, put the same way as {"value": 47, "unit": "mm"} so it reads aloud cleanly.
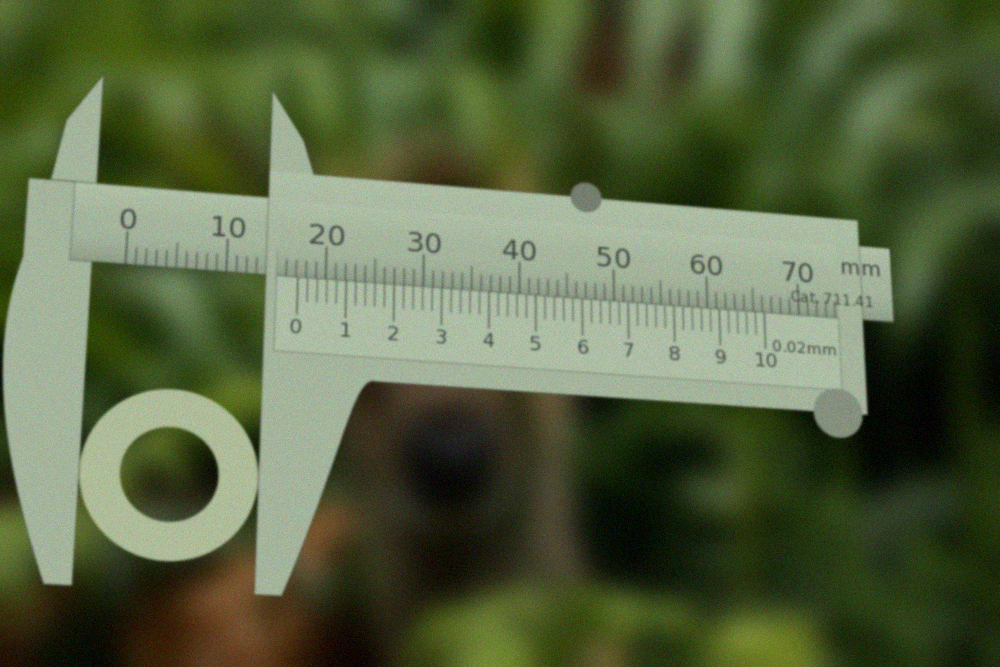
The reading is {"value": 17.2, "unit": "mm"}
